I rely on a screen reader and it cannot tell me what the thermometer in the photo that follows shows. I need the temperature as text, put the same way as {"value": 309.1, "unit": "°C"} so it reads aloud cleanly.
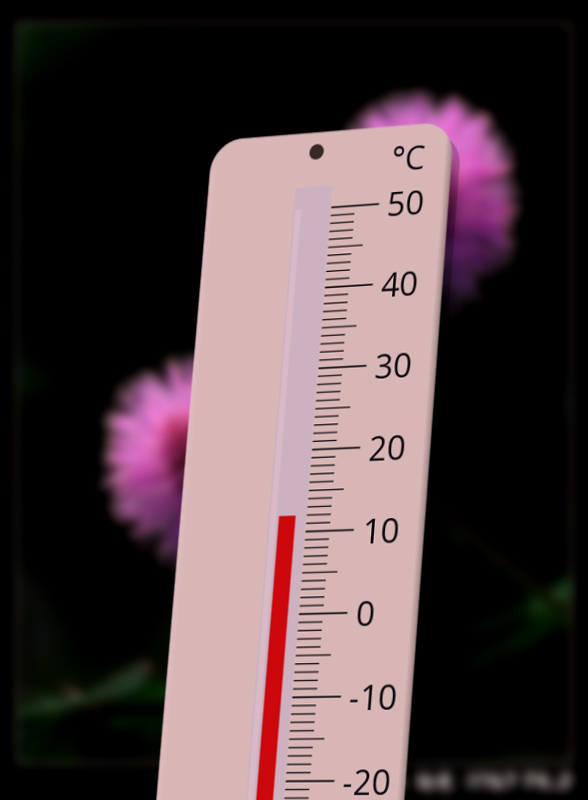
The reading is {"value": 12, "unit": "°C"}
